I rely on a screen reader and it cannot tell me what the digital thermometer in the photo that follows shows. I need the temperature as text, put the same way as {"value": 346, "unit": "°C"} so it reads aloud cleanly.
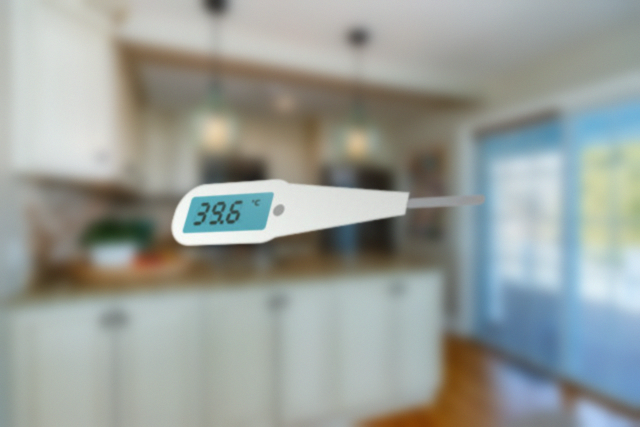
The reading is {"value": 39.6, "unit": "°C"}
